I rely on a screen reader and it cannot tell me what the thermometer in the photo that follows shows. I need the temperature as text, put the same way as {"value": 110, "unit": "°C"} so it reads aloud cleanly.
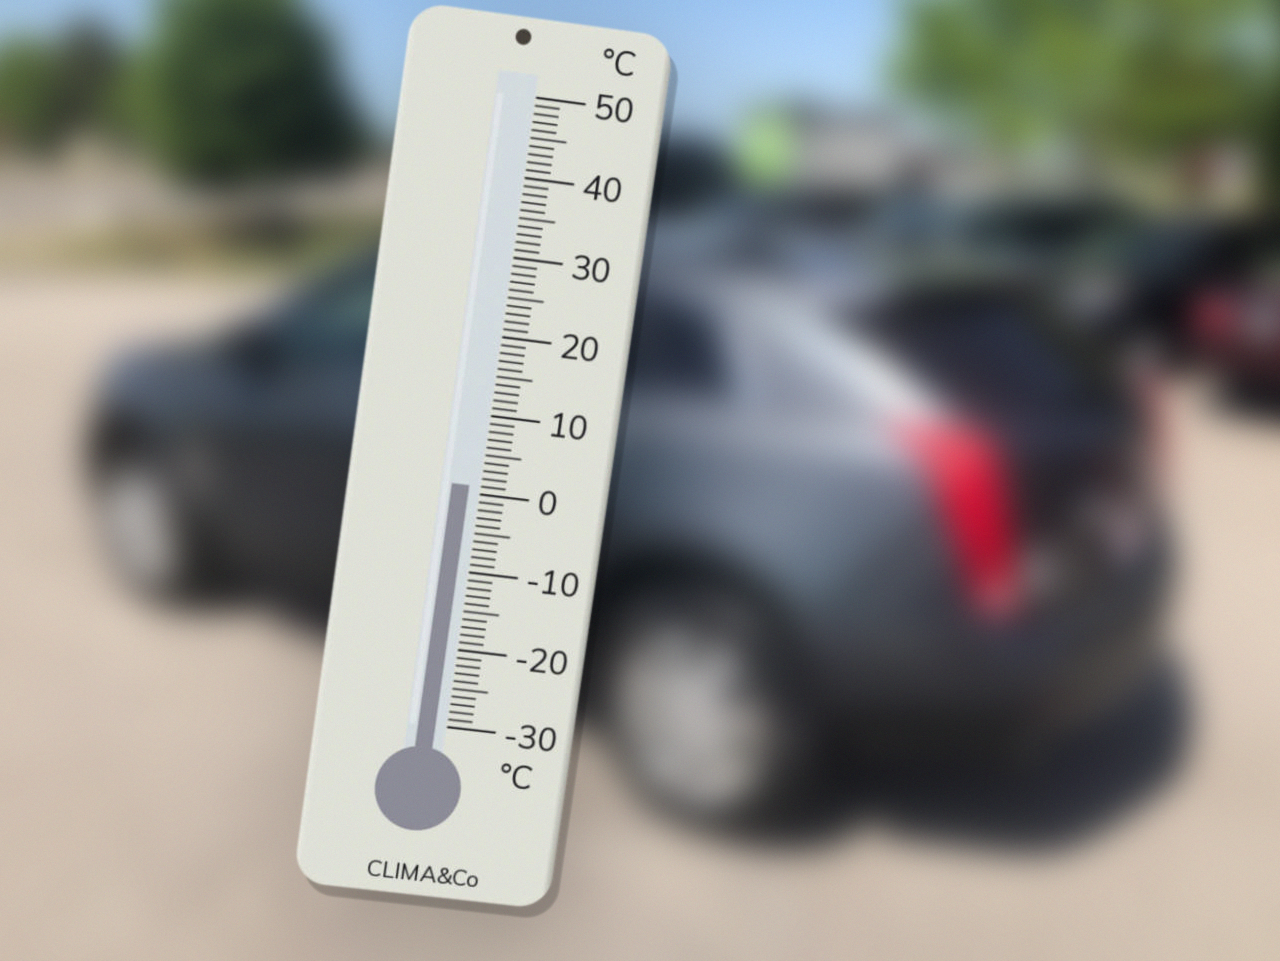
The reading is {"value": 1, "unit": "°C"}
